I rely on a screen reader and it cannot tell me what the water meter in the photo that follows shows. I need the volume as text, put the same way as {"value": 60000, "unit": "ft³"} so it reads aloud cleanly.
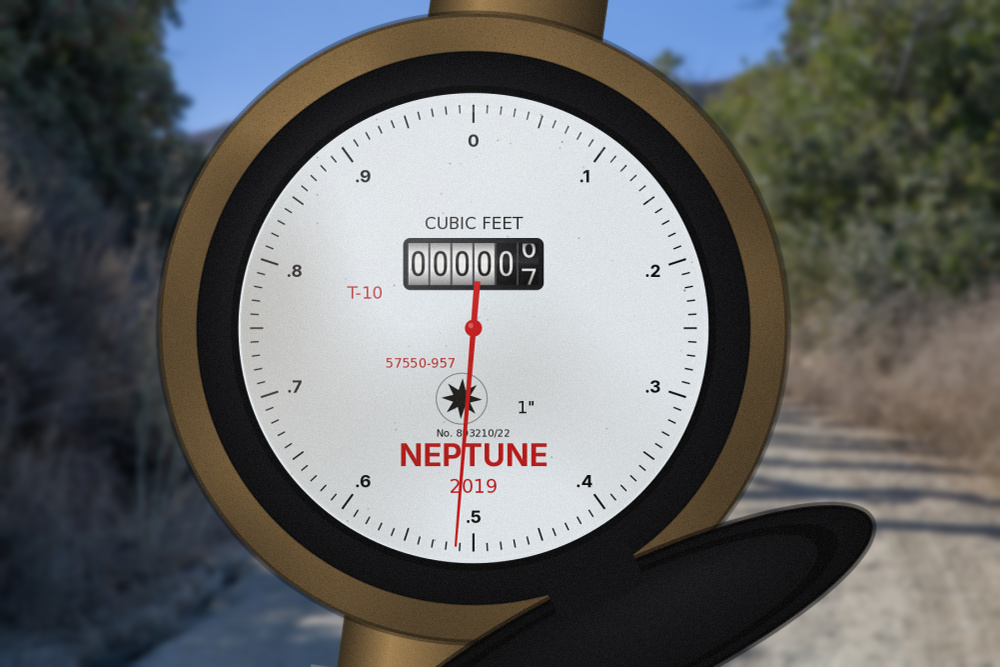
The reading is {"value": 6.51, "unit": "ft³"}
